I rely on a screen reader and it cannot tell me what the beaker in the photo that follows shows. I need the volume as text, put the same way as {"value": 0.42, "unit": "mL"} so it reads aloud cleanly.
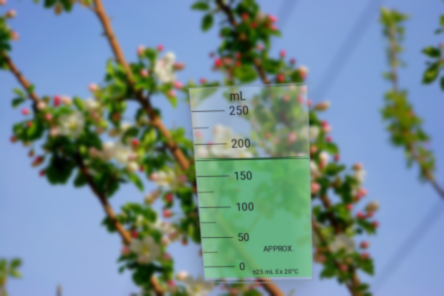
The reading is {"value": 175, "unit": "mL"}
